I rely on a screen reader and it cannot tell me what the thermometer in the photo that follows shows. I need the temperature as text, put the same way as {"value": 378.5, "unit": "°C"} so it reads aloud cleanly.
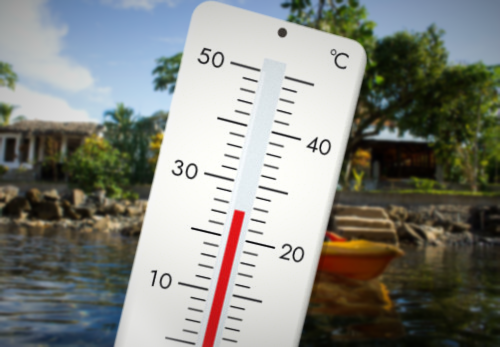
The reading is {"value": 25, "unit": "°C"}
